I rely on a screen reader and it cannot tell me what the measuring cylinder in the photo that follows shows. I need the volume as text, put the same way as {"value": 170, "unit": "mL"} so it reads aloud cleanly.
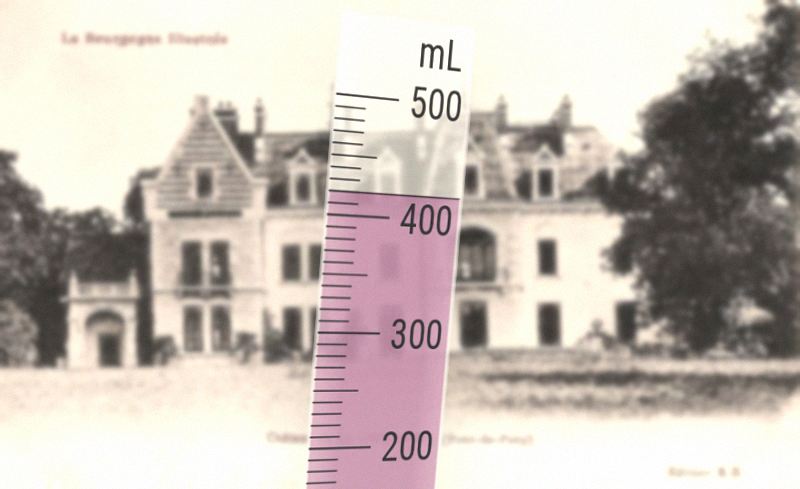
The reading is {"value": 420, "unit": "mL"}
